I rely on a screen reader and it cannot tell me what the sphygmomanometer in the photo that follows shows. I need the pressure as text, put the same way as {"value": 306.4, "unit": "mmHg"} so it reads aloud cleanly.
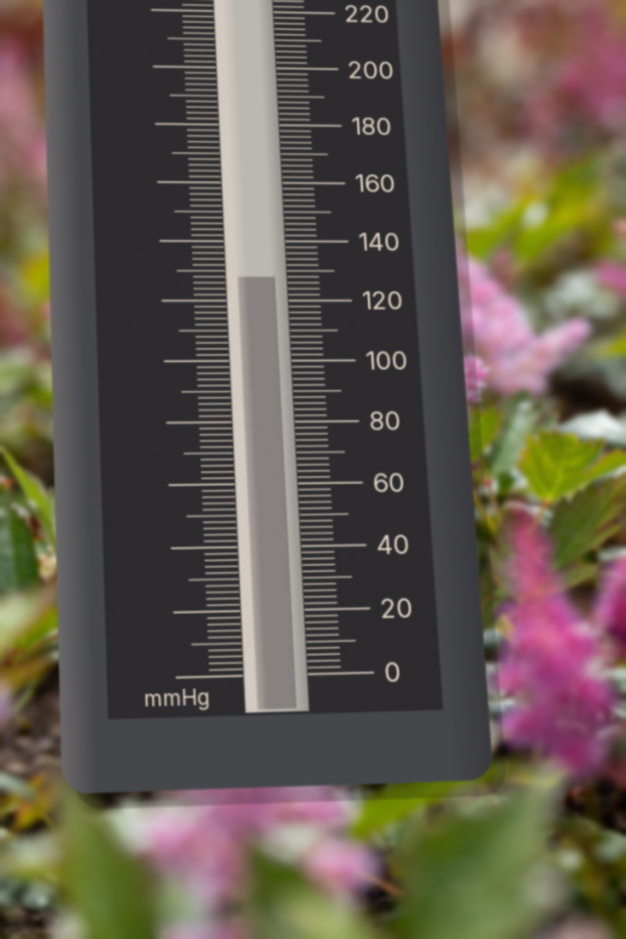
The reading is {"value": 128, "unit": "mmHg"}
